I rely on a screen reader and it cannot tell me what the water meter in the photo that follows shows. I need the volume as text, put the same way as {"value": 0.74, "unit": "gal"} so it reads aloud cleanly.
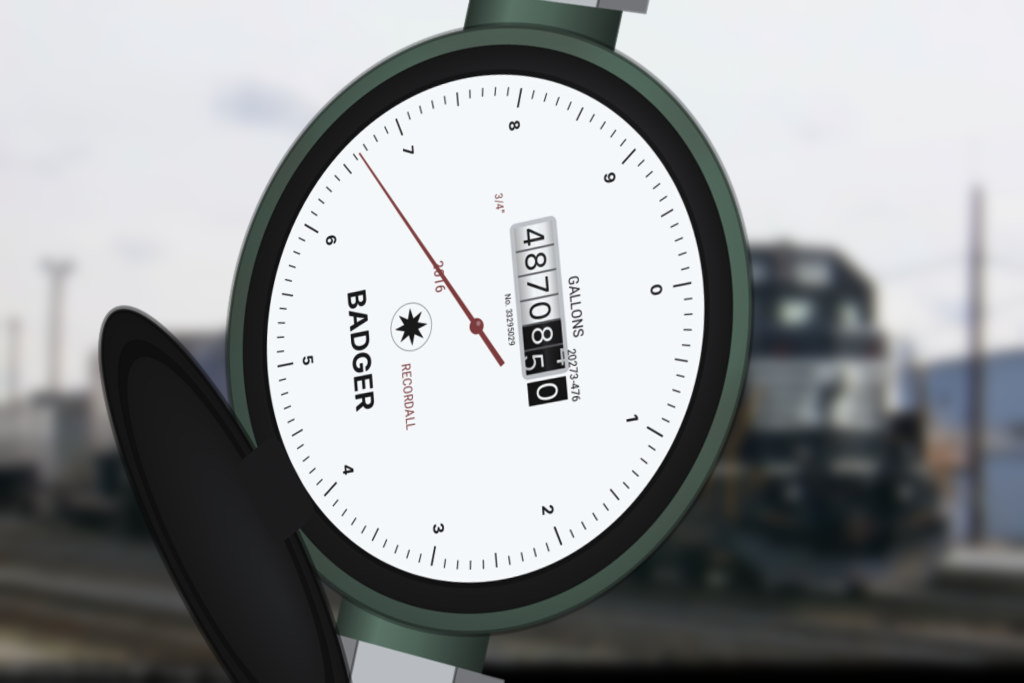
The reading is {"value": 4870846.6, "unit": "gal"}
